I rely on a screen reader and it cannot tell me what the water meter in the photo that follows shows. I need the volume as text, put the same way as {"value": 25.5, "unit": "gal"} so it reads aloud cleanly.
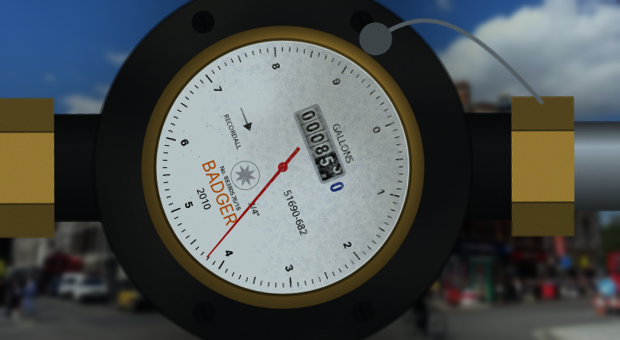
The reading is {"value": 8534.2, "unit": "gal"}
